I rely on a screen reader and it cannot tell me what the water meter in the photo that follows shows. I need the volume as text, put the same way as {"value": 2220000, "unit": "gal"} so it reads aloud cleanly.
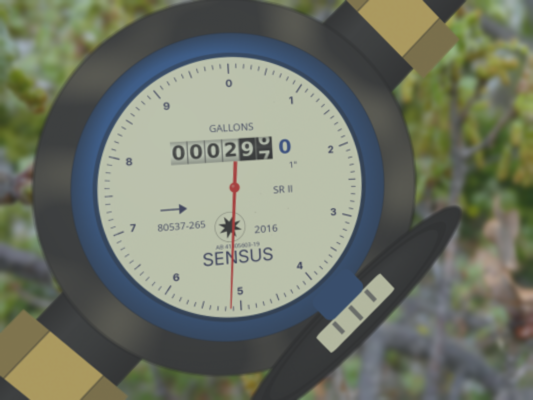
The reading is {"value": 2965.1, "unit": "gal"}
